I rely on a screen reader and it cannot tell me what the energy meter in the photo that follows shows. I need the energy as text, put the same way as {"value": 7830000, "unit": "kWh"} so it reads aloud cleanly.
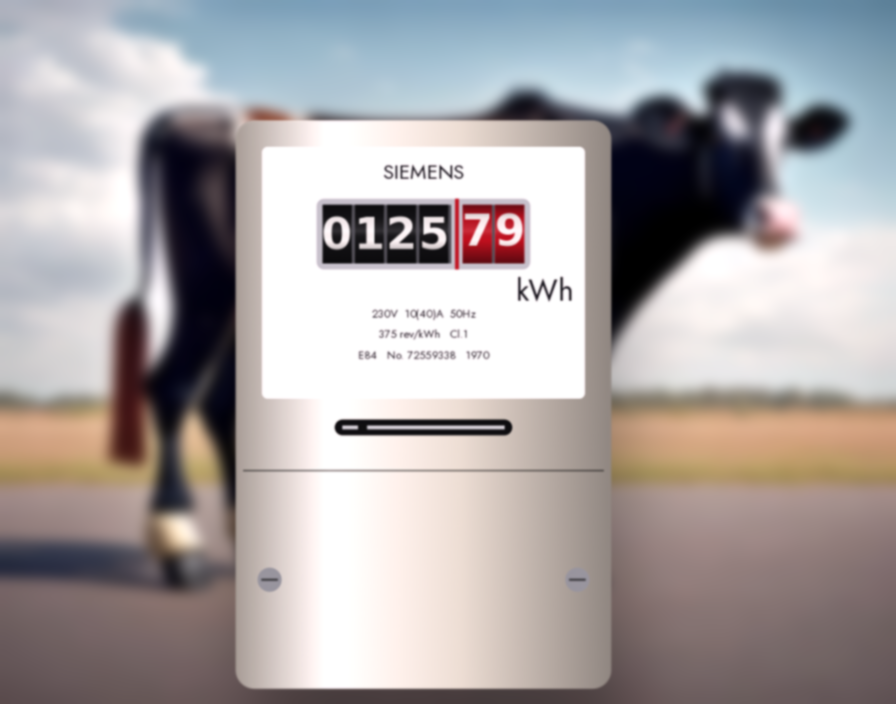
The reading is {"value": 125.79, "unit": "kWh"}
